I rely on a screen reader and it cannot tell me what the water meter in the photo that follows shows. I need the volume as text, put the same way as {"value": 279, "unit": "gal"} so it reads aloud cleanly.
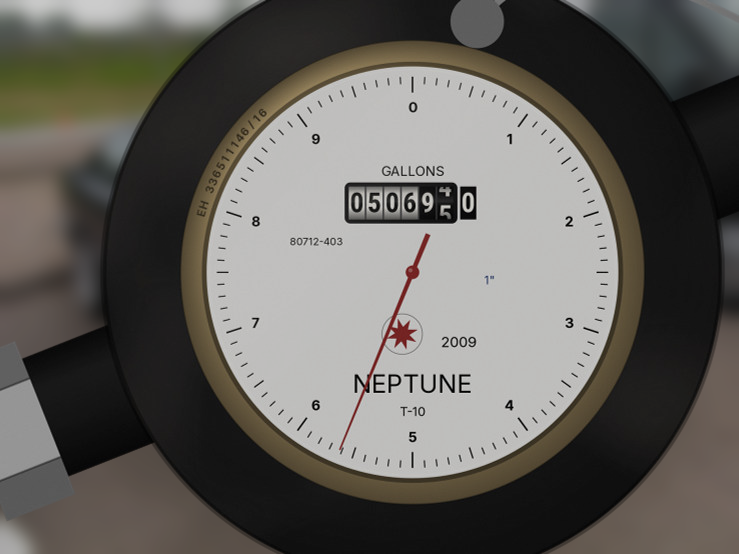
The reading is {"value": 506945.6, "unit": "gal"}
